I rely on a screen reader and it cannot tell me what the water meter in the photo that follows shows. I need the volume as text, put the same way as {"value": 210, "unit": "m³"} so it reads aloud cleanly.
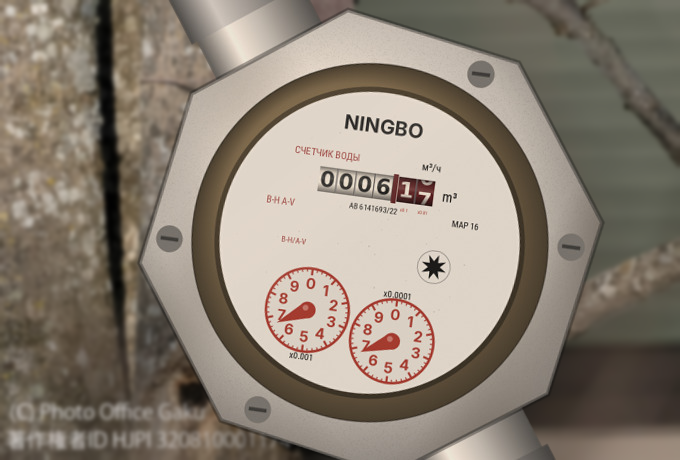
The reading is {"value": 6.1666, "unit": "m³"}
